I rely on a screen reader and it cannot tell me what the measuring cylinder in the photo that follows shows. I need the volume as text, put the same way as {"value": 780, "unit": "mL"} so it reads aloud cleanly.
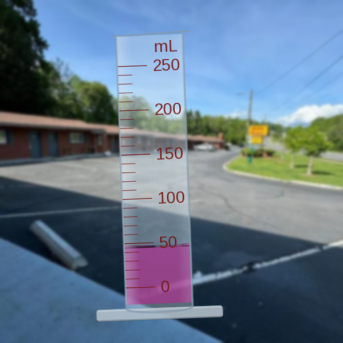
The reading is {"value": 45, "unit": "mL"}
